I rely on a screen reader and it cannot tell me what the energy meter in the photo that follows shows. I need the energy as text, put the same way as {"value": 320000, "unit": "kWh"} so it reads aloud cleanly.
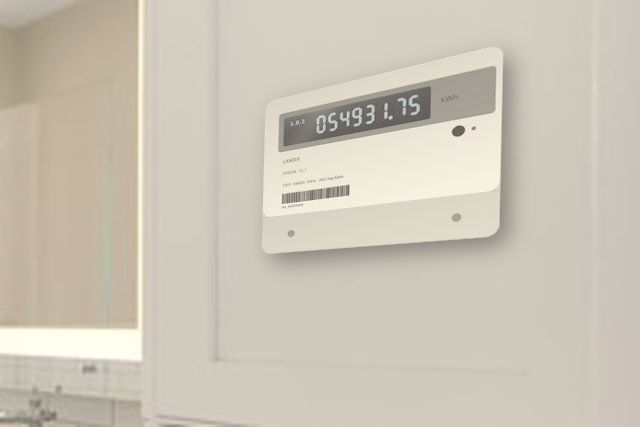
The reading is {"value": 54931.75, "unit": "kWh"}
